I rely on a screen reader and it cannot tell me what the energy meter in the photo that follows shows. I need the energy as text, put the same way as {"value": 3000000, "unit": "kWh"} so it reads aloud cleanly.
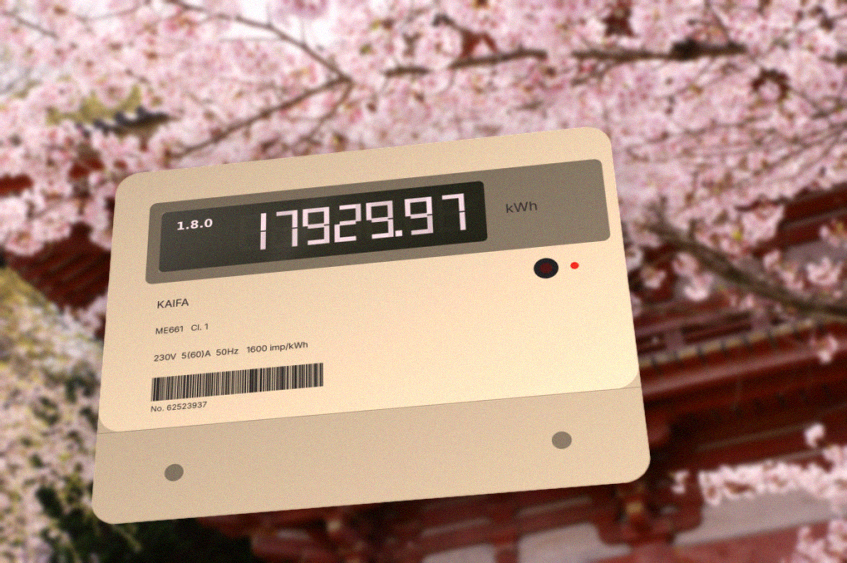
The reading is {"value": 17929.97, "unit": "kWh"}
